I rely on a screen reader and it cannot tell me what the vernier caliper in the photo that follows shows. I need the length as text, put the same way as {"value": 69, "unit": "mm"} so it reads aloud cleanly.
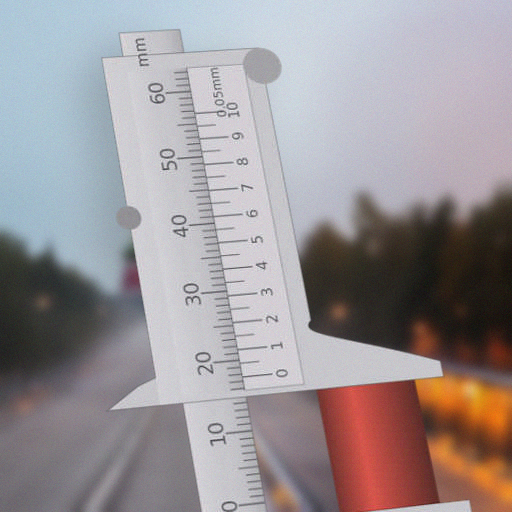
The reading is {"value": 17.6, "unit": "mm"}
